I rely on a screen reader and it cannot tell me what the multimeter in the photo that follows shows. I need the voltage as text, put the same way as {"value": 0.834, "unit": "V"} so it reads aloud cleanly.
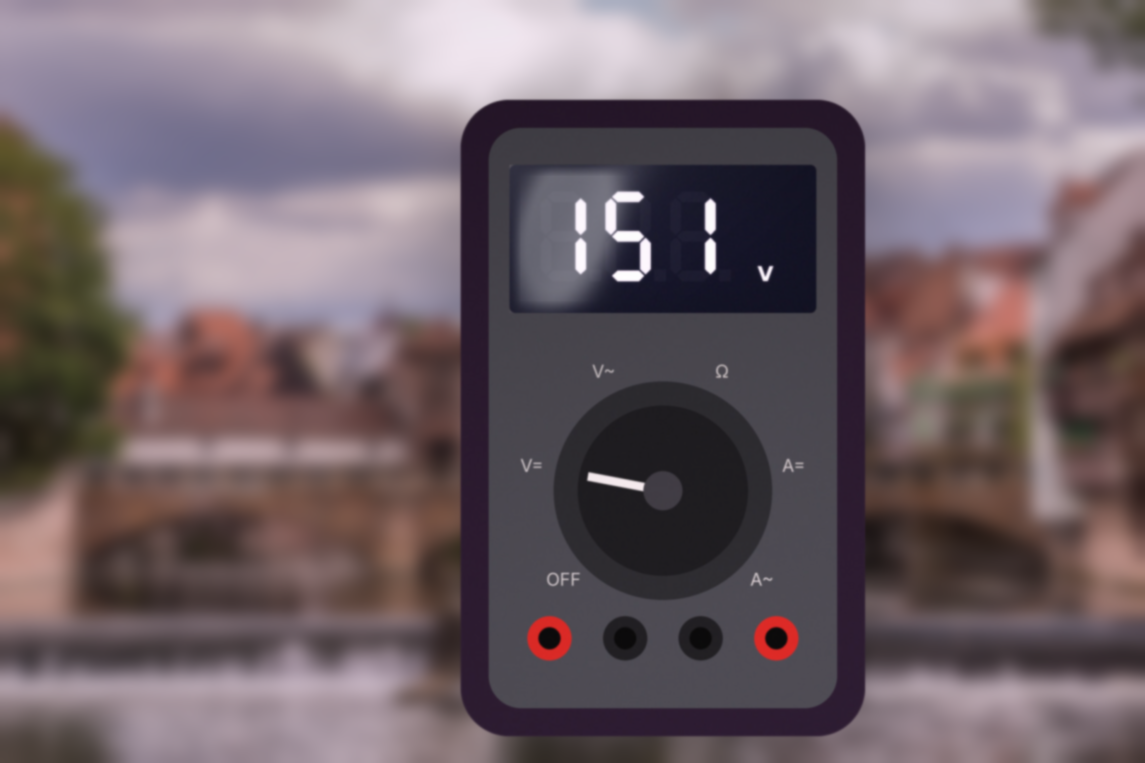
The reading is {"value": 151, "unit": "V"}
